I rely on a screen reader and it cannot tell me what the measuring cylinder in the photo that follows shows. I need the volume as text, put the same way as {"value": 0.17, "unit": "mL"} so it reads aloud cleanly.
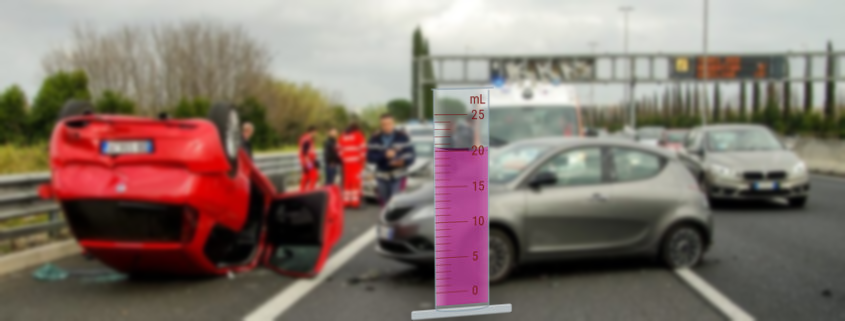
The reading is {"value": 20, "unit": "mL"}
